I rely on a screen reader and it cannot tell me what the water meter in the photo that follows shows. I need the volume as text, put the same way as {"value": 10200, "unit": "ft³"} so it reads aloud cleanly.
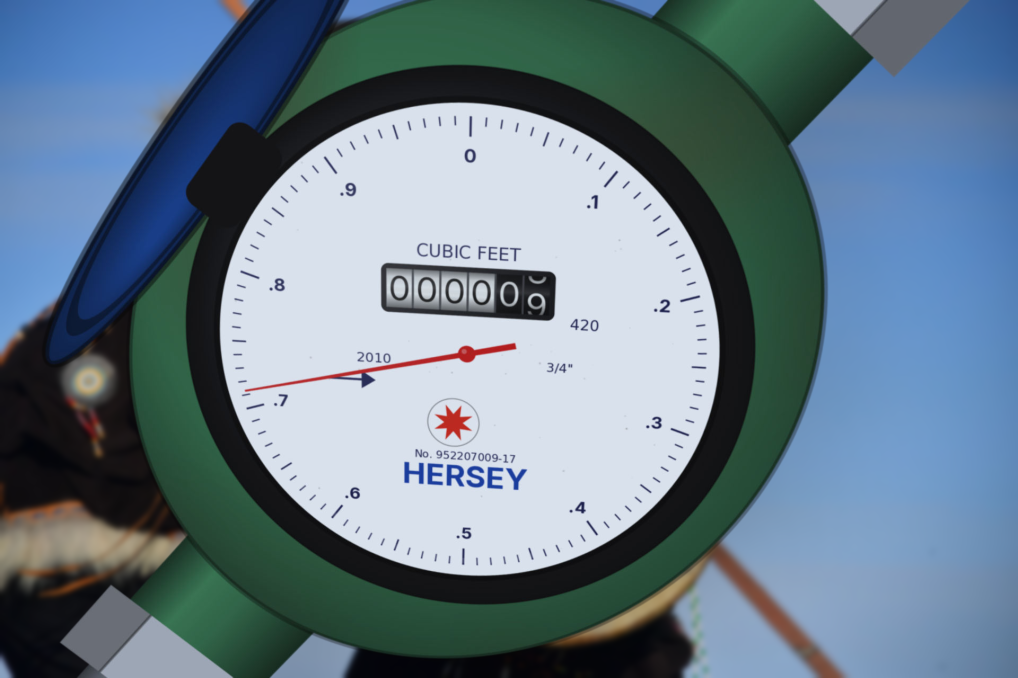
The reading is {"value": 8.71, "unit": "ft³"}
